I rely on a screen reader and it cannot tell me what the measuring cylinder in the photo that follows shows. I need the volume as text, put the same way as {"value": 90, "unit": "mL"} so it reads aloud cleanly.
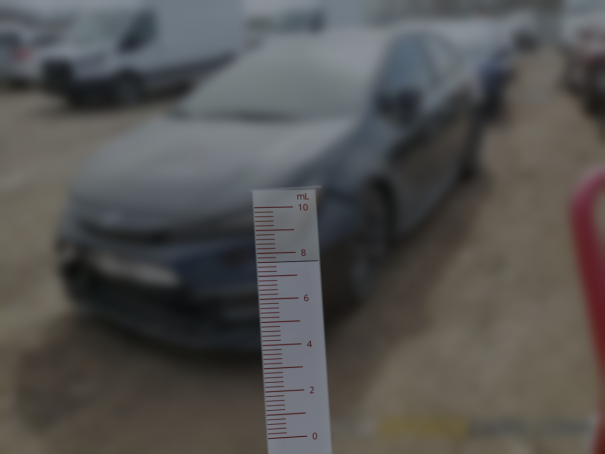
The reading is {"value": 7.6, "unit": "mL"}
